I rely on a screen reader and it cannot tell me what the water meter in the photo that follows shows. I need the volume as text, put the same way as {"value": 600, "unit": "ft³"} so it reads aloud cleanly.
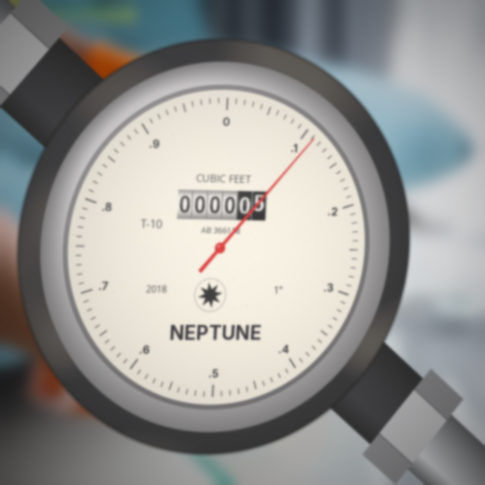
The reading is {"value": 5.11, "unit": "ft³"}
